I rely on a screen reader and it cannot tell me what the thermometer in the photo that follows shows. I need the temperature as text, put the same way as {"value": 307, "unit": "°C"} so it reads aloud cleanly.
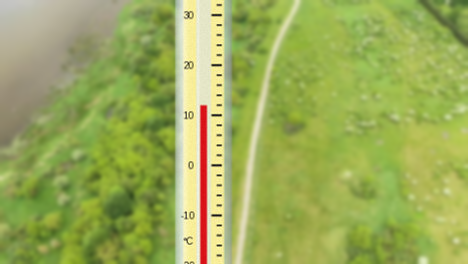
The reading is {"value": 12, "unit": "°C"}
